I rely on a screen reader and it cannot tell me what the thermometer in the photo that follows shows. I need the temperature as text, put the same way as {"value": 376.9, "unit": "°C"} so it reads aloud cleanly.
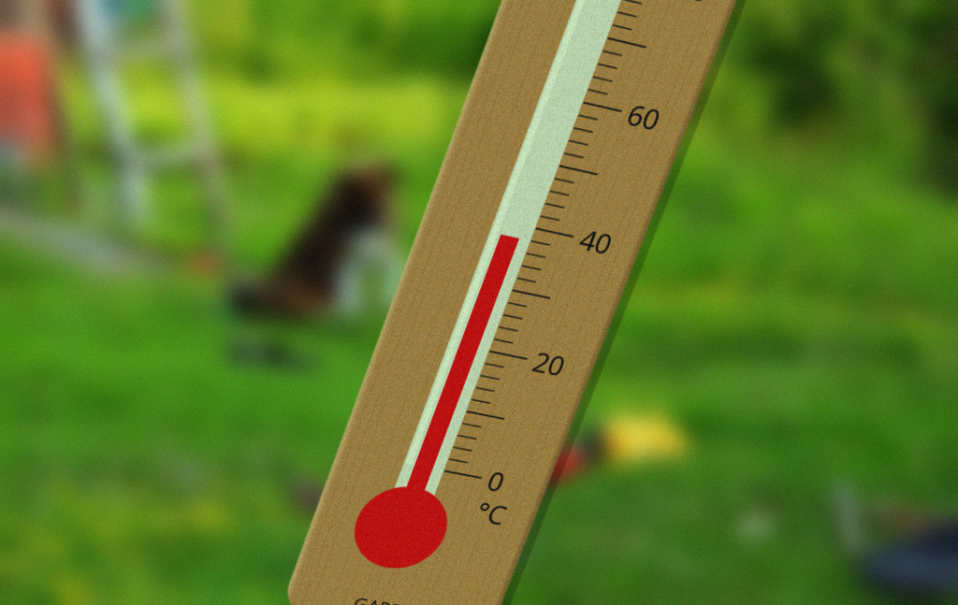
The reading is {"value": 38, "unit": "°C"}
